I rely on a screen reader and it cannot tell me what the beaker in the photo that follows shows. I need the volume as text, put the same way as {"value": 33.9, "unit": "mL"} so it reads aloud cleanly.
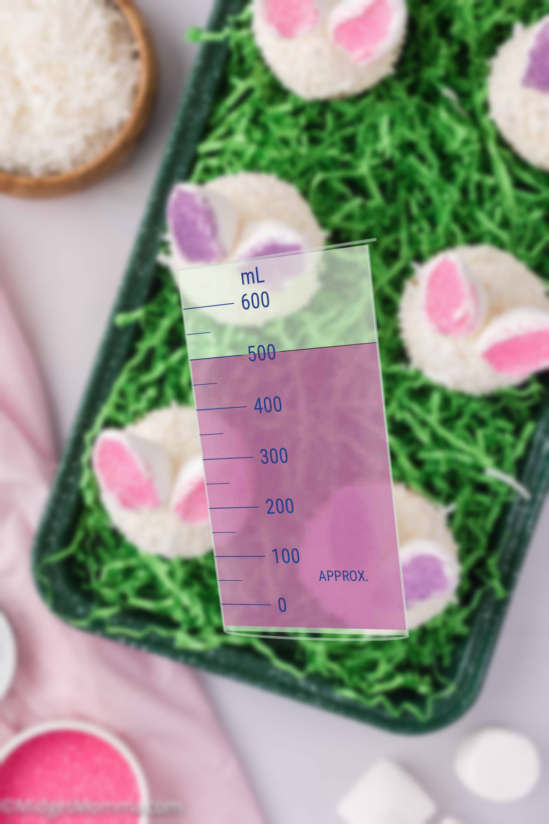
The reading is {"value": 500, "unit": "mL"}
